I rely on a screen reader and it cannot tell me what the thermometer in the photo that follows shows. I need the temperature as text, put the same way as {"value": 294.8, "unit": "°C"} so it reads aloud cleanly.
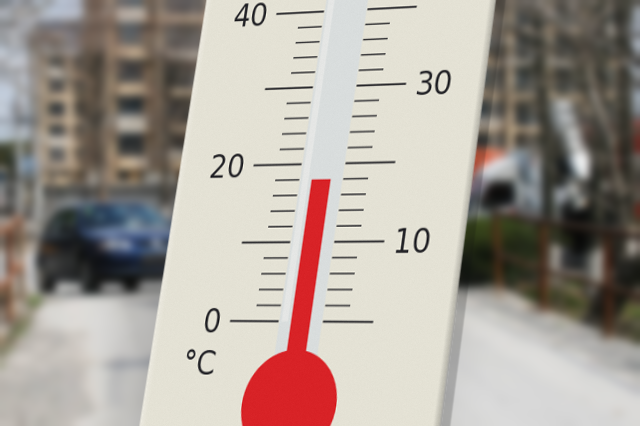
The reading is {"value": 18, "unit": "°C"}
